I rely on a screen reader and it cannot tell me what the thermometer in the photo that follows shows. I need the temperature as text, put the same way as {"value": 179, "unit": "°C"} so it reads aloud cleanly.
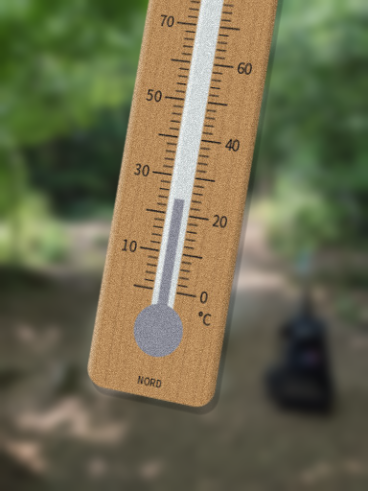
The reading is {"value": 24, "unit": "°C"}
